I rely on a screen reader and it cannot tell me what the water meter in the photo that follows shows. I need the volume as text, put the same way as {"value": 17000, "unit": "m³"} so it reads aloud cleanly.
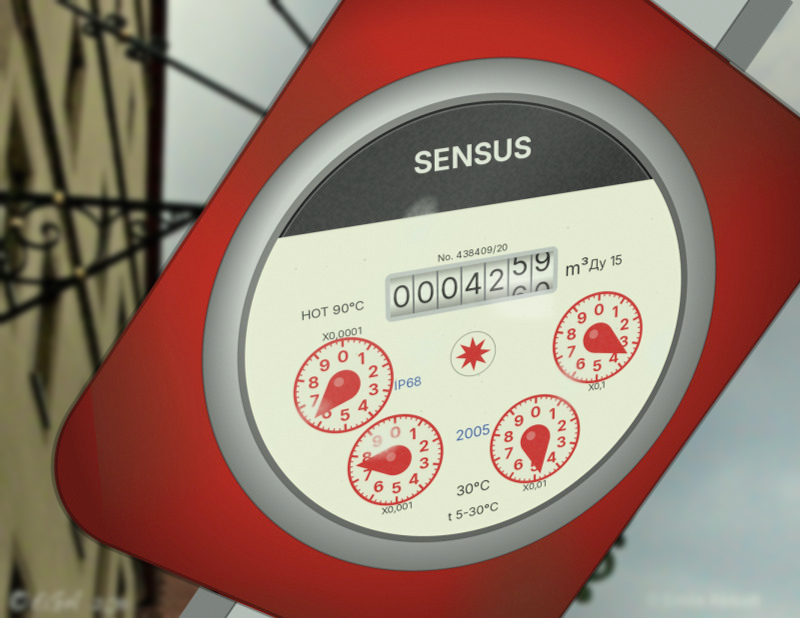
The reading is {"value": 4259.3476, "unit": "m³"}
